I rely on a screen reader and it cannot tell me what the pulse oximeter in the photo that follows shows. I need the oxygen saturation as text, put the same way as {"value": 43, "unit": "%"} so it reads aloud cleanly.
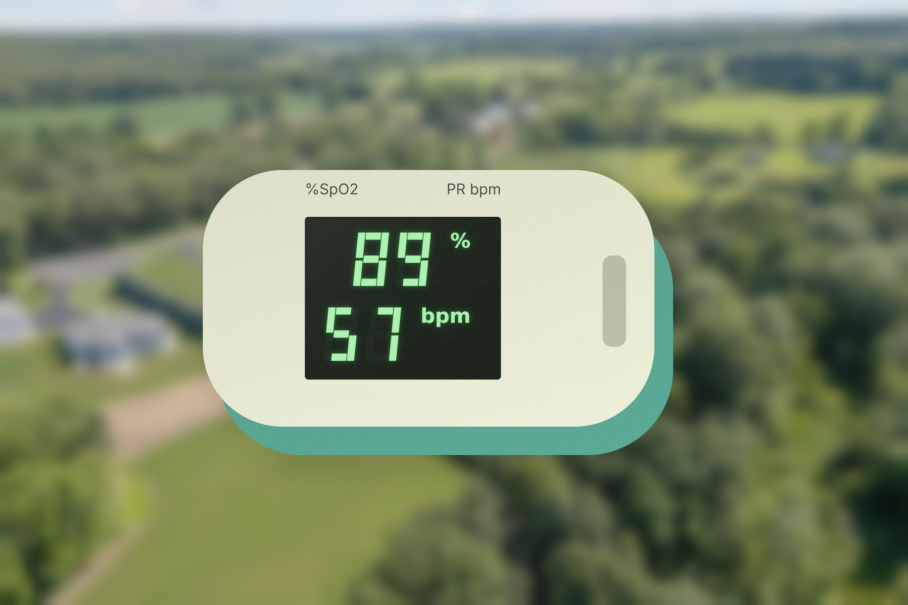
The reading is {"value": 89, "unit": "%"}
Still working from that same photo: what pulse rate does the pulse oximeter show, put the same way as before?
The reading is {"value": 57, "unit": "bpm"}
